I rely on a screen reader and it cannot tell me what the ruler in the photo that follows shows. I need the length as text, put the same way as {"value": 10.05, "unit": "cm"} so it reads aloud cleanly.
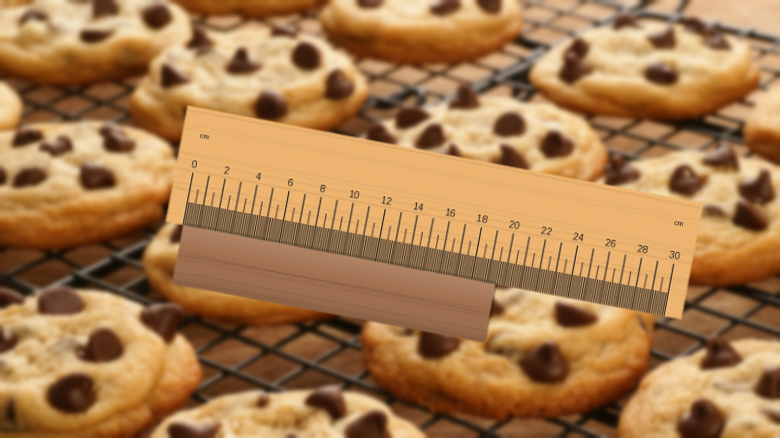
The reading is {"value": 19.5, "unit": "cm"}
